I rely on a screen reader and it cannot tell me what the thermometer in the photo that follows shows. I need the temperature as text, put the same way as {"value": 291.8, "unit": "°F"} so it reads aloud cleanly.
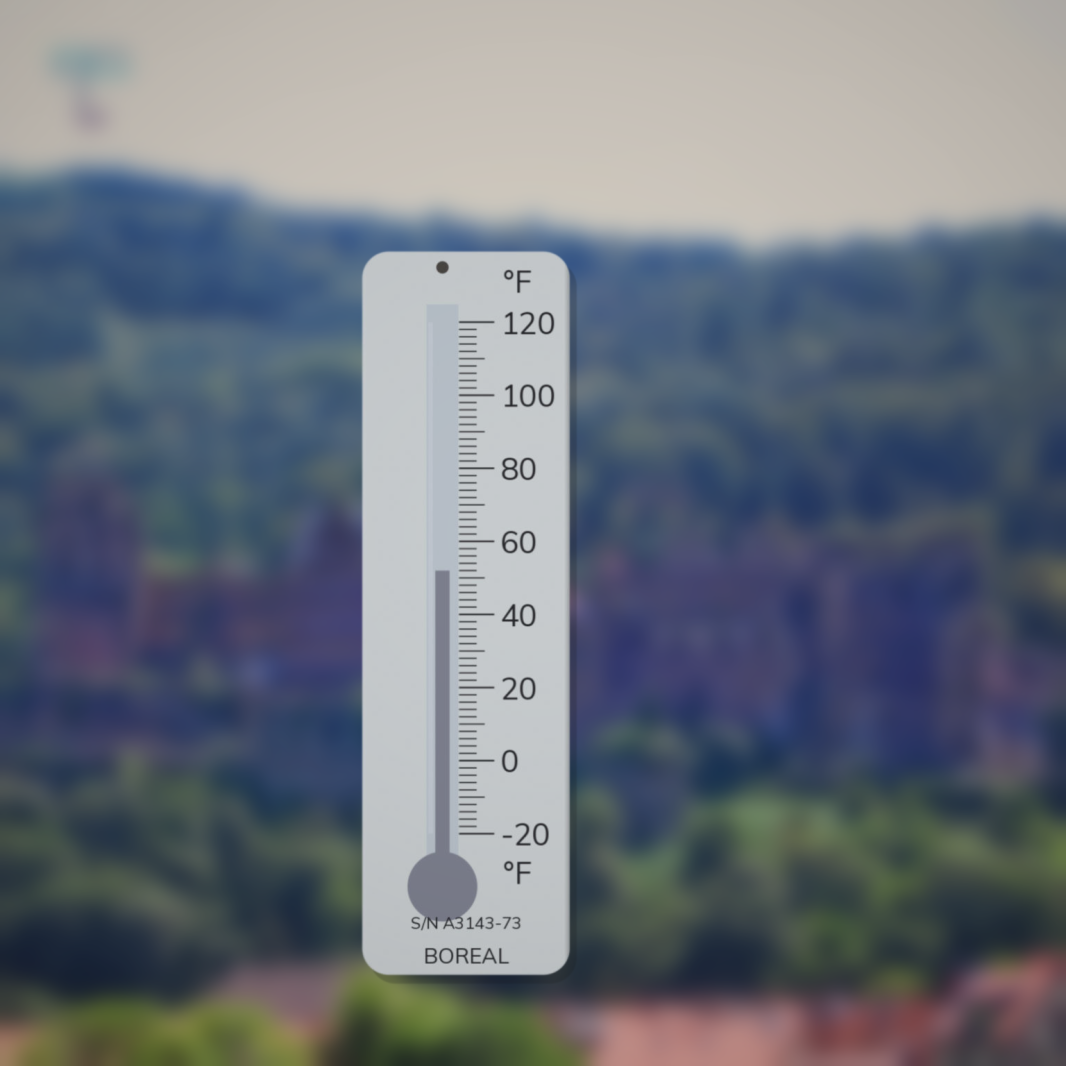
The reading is {"value": 52, "unit": "°F"}
